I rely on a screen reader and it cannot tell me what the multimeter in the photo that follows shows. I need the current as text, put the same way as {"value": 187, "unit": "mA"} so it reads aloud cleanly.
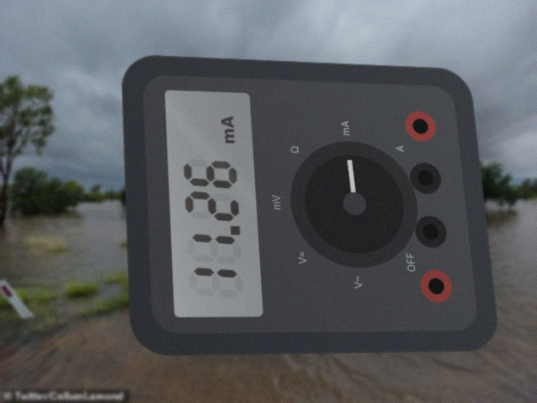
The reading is {"value": 11.26, "unit": "mA"}
